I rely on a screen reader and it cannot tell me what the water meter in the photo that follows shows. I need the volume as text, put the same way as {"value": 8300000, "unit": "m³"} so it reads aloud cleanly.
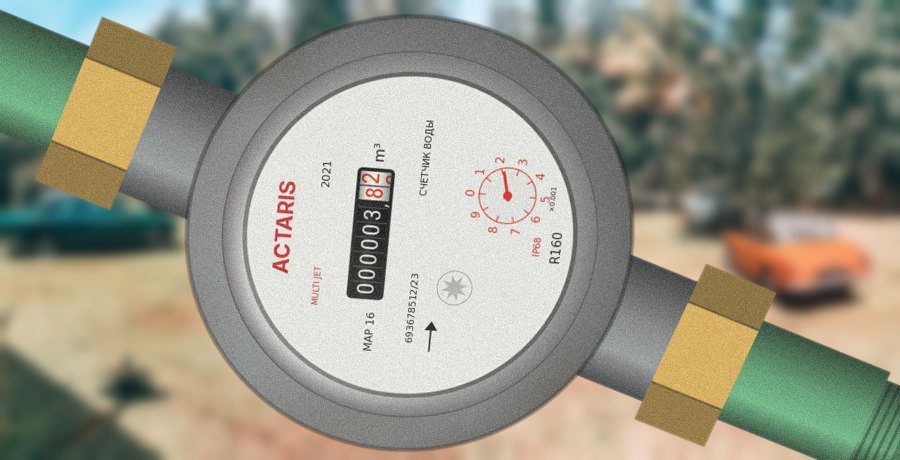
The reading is {"value": 3.822, "unit": "m³"}
